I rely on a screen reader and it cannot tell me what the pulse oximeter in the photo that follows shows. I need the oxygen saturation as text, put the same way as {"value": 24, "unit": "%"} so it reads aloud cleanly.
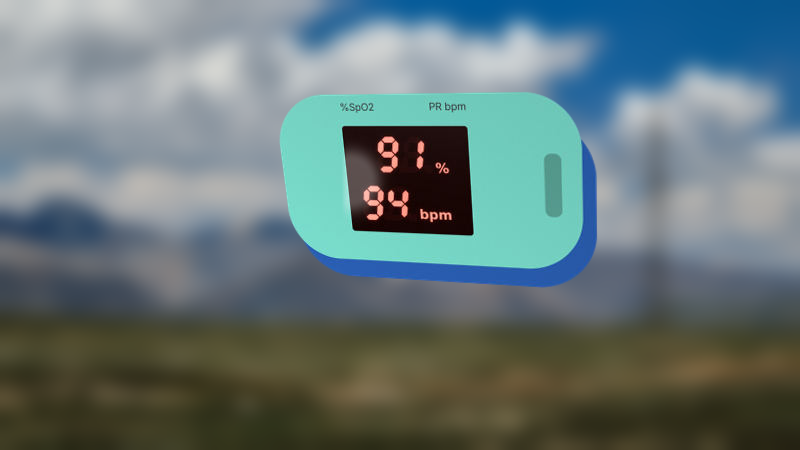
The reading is {"value": 91, "unit": "%"}
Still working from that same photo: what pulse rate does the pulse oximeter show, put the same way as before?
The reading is {"value": 94, "unit": "bpm"}
